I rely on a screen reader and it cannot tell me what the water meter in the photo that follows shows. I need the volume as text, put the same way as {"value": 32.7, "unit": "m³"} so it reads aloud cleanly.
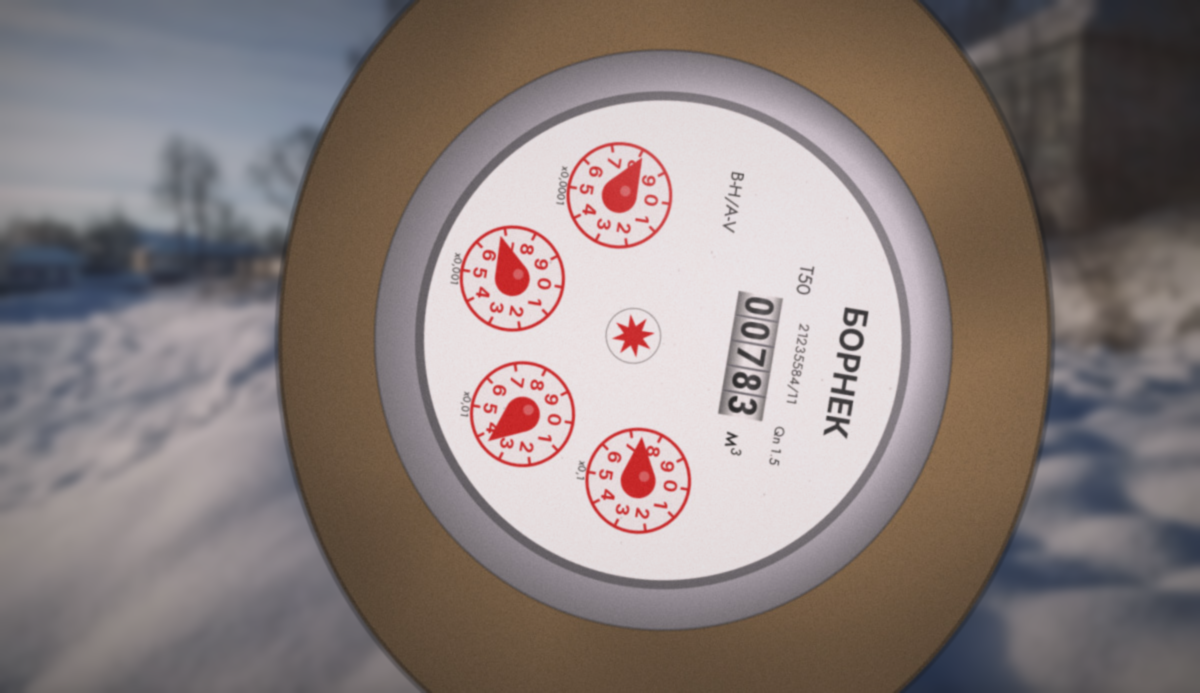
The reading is {"value": 783.7368, "unit": "m³"}
